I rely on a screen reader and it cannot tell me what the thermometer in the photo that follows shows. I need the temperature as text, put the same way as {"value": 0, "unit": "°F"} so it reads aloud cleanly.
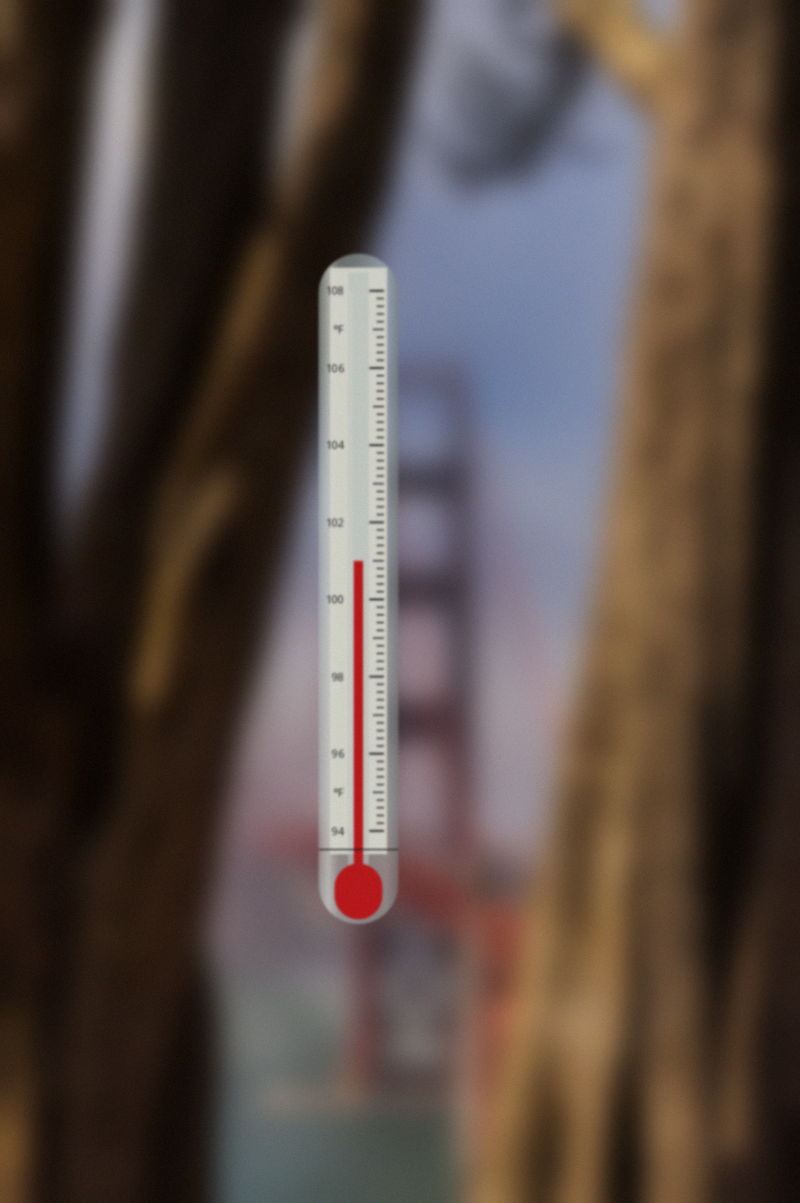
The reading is {"value": 101, "unit": "°F"}
